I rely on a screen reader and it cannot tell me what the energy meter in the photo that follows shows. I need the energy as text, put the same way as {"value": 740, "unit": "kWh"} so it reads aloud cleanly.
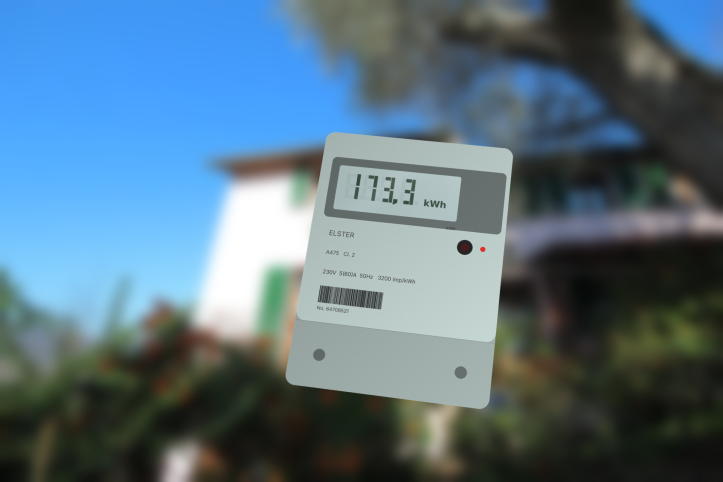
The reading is {"value": 173.3, "unit": "kWh"}
